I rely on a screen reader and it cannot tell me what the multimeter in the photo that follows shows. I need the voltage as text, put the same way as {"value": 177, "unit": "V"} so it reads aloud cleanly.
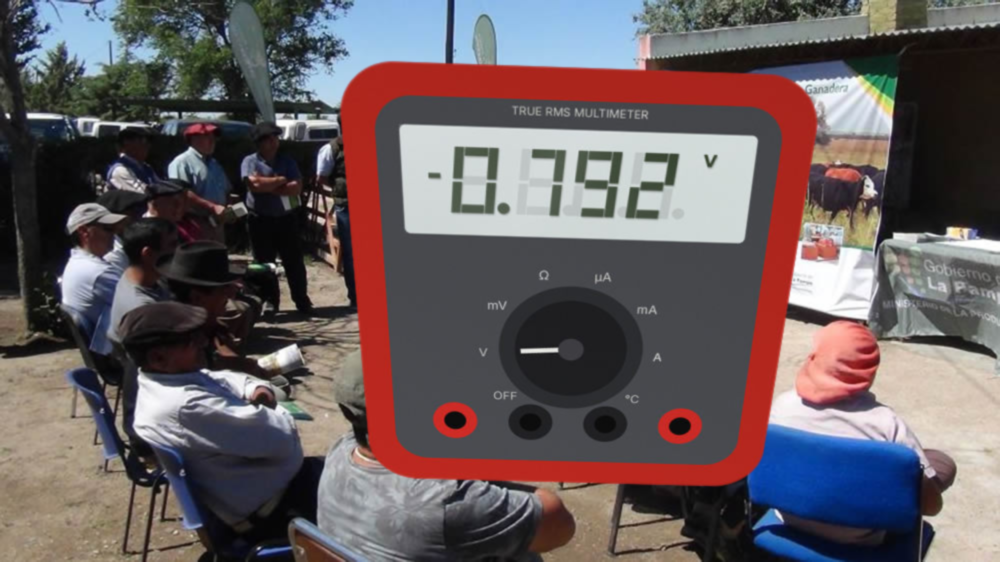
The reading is {"value": -0.792, "unit": "V"}
